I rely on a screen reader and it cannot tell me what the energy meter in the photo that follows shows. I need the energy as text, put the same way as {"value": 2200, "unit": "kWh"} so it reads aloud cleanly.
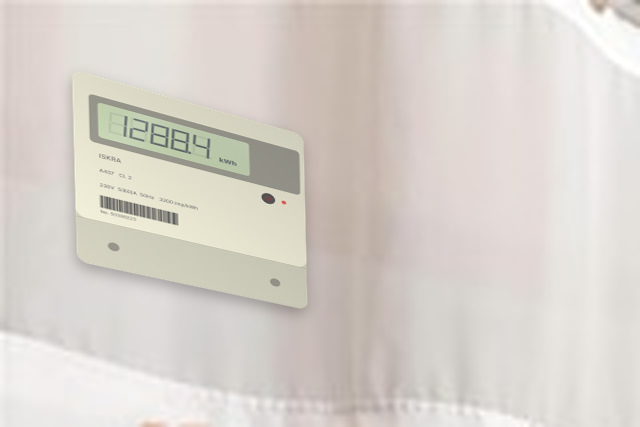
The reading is {"value": 1288.4, "unit": "kWh"}
